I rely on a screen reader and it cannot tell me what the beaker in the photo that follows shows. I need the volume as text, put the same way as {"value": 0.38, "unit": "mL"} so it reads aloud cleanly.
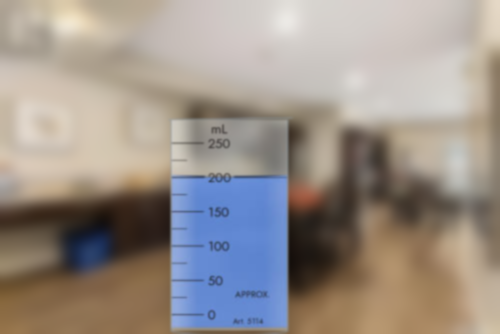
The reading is {"value": 200, "unit": "mL"}
